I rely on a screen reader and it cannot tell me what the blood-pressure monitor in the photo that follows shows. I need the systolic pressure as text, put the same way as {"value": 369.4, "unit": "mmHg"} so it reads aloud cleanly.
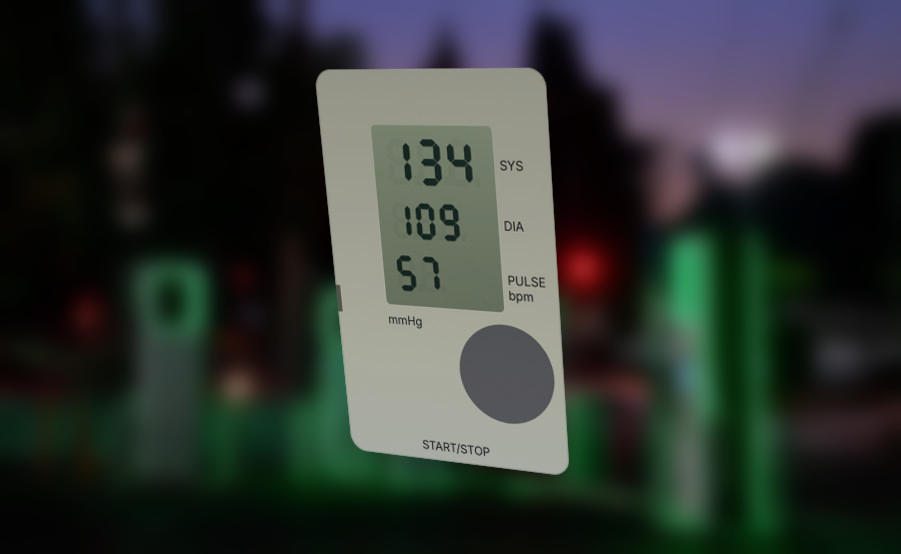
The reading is {"value": 134, "unit": "mmHg"}
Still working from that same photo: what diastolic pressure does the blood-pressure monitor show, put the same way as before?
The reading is {"value": 109, "unit": "mmHg"}
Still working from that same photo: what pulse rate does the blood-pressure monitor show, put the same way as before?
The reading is {"value": 57, "unit": "bpm"}
